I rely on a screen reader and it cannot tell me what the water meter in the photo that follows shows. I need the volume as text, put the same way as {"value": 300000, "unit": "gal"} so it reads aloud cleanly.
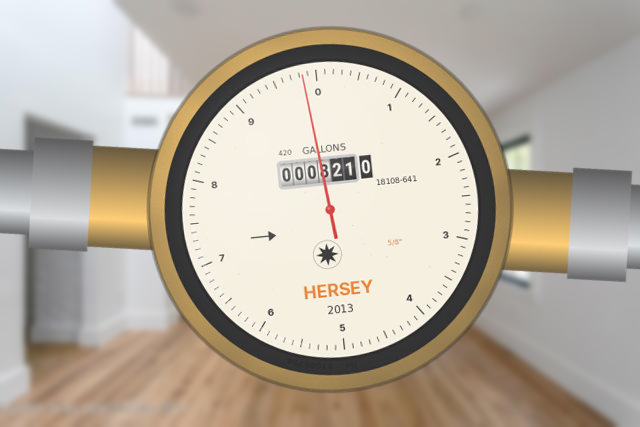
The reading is {"value": 8209.8, "unit": "gal"}
